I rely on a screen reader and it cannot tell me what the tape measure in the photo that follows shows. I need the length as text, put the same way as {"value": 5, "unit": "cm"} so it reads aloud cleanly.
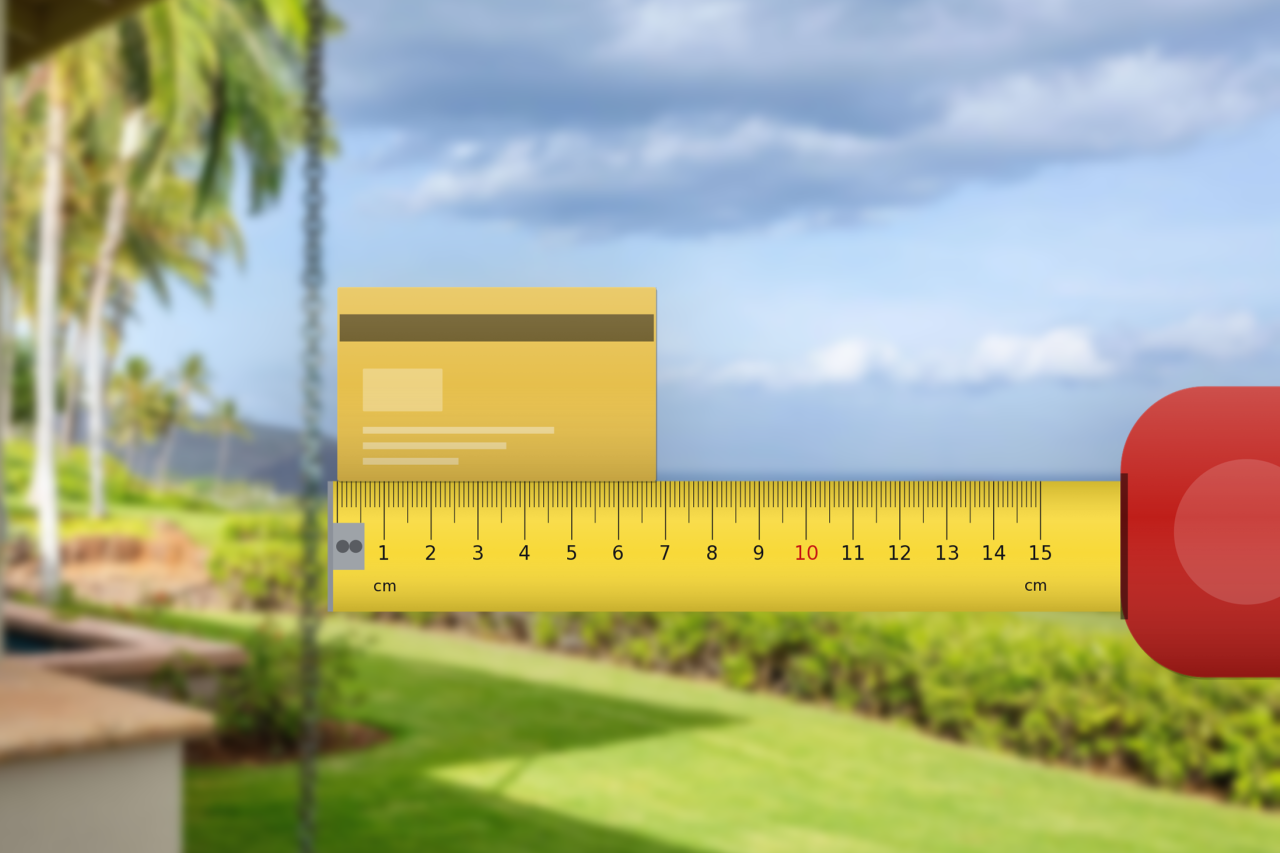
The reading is {"value": 6.8, "unit": "cm"}
